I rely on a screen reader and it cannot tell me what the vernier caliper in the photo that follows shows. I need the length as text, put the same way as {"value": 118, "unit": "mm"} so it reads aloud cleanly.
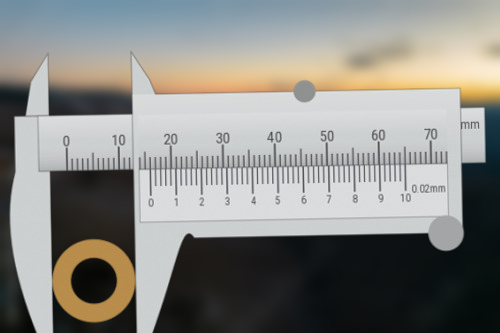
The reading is {"value": 16.0, "unit": "mm"}
